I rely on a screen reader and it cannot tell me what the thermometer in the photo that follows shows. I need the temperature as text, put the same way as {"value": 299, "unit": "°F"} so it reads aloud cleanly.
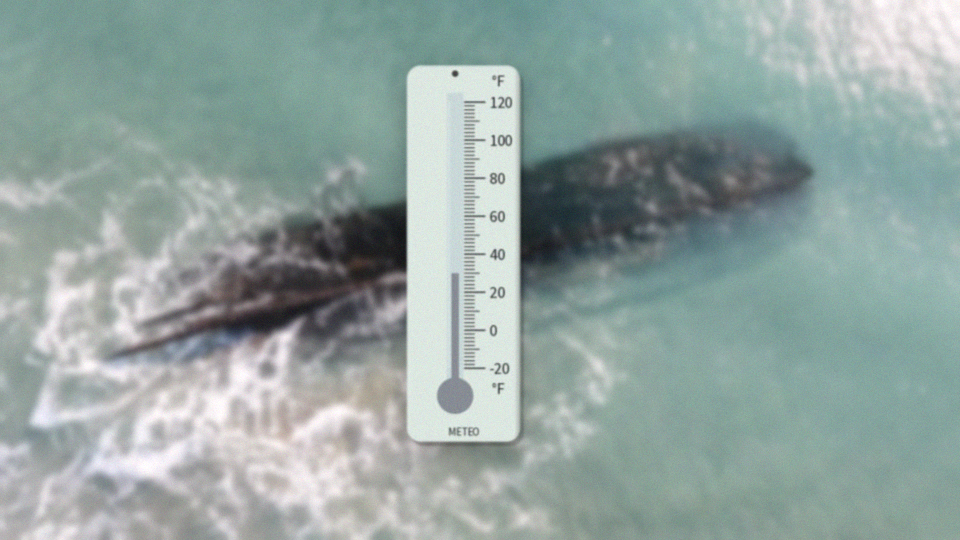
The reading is {"value": 30, "unit": "°F"}
